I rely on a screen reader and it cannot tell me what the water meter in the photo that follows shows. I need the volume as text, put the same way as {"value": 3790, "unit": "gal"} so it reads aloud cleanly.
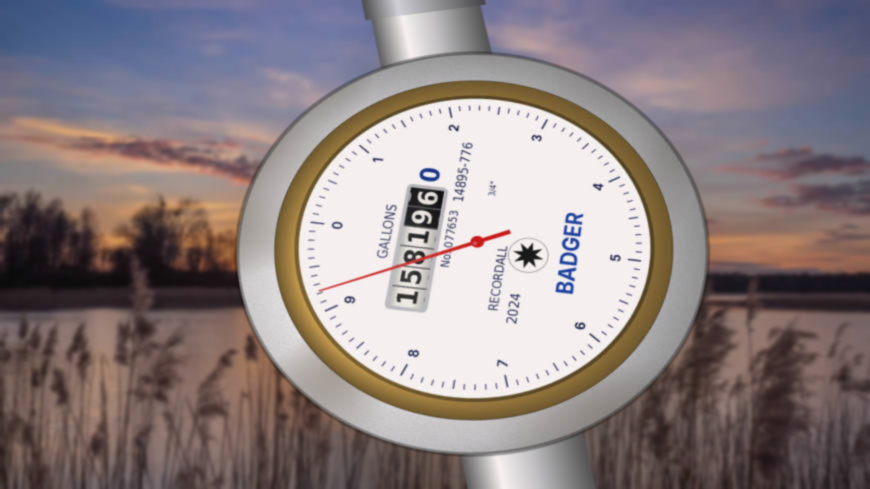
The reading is {"value": 1581959.2, "unit": "gal"}
